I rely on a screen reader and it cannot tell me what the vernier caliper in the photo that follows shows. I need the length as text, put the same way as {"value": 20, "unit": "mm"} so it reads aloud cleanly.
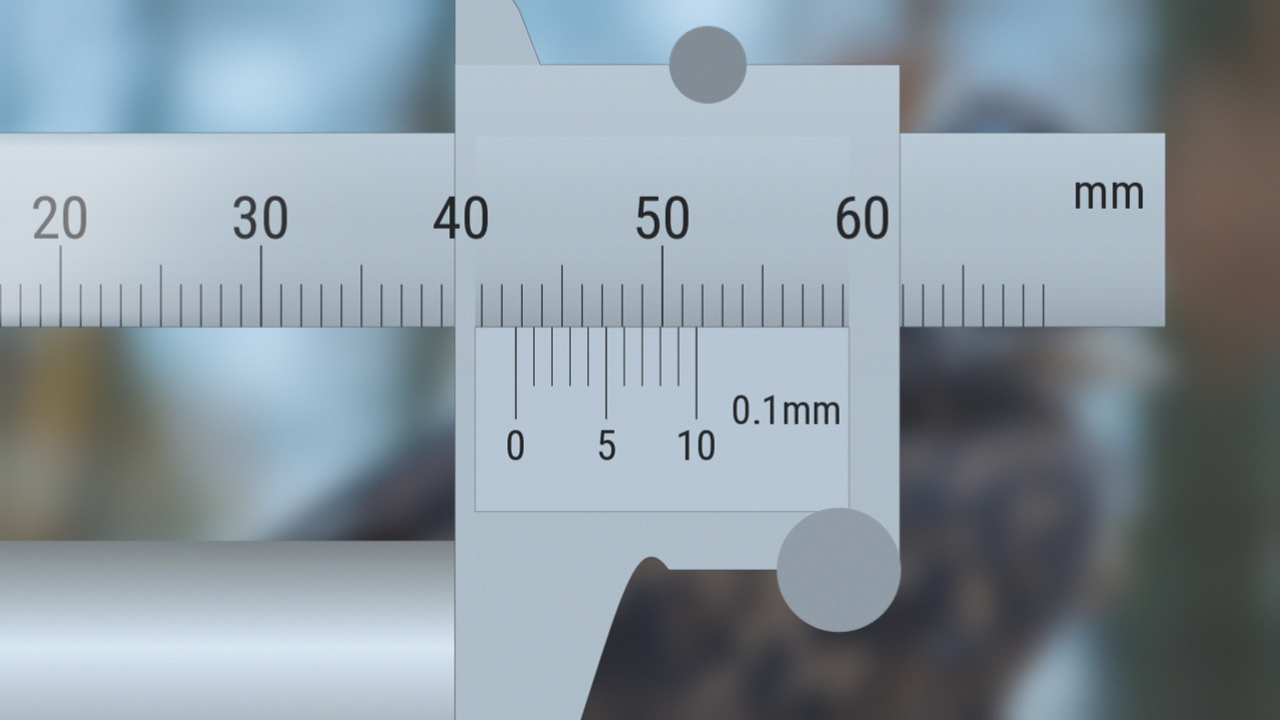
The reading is {"value": 42.7, "unit": "mm"}
